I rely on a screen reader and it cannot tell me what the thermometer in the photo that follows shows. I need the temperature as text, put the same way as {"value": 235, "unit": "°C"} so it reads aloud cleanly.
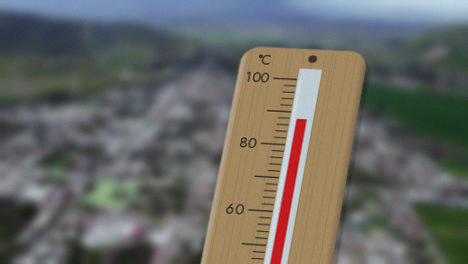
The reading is {"value": 88, "unit": "°C"}
